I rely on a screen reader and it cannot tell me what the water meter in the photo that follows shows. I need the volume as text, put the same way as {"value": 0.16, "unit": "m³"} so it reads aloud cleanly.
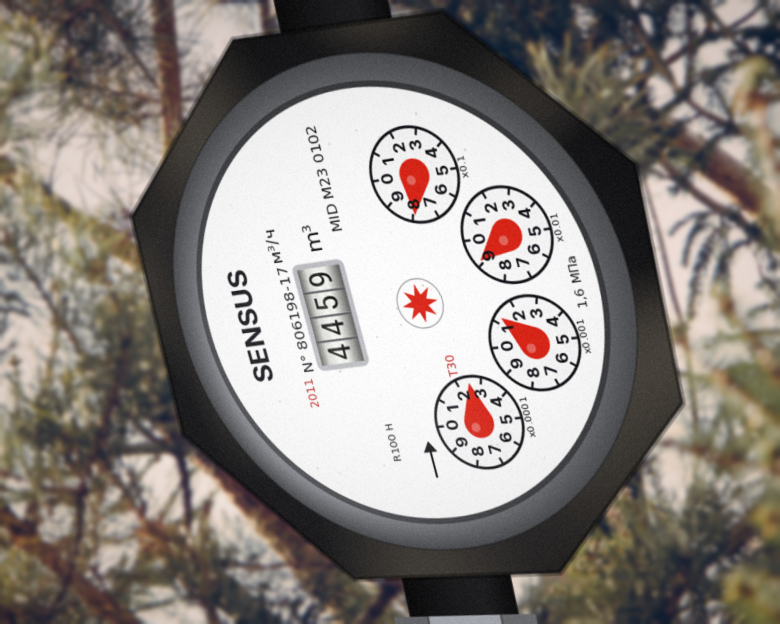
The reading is {"value": 4459.7912, "unit": "m³"}
